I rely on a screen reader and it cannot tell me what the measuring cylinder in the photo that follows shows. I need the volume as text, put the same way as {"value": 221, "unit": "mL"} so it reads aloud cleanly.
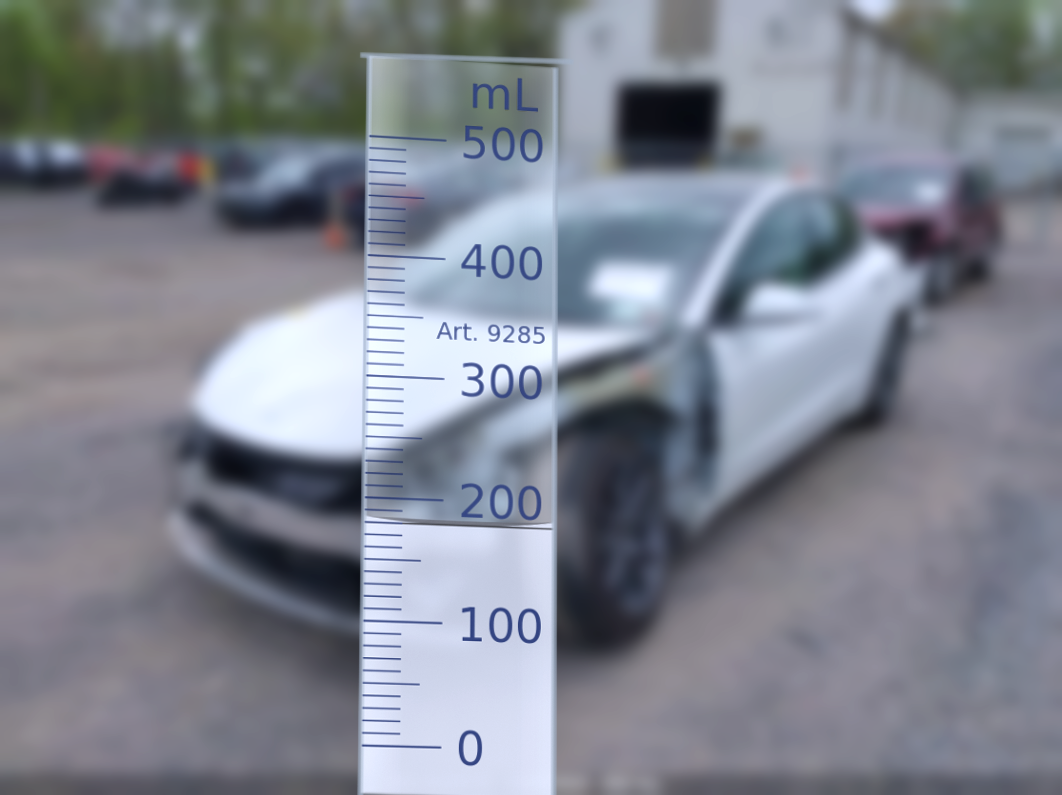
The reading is {"value": 180, "unit": "mL"}
